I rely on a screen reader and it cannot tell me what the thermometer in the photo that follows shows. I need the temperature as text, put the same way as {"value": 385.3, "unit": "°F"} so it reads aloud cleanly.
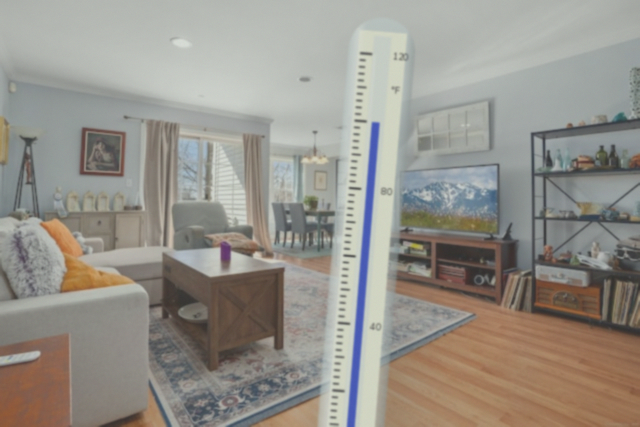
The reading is {"value": 100, "unit": "°F"}
